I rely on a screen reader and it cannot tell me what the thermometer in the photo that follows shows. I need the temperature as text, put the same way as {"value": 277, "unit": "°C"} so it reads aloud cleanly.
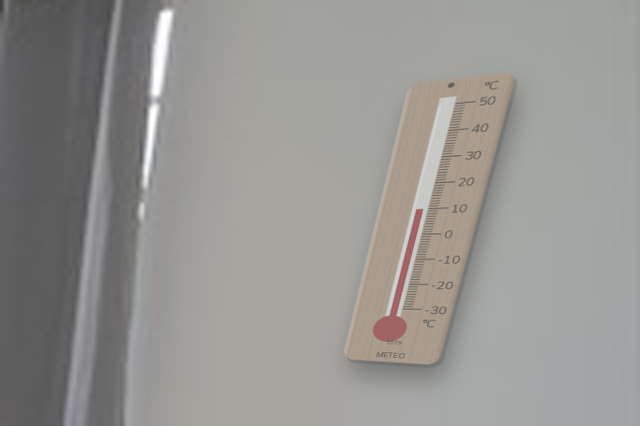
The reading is {"value": 10, "unit": "°C"}
